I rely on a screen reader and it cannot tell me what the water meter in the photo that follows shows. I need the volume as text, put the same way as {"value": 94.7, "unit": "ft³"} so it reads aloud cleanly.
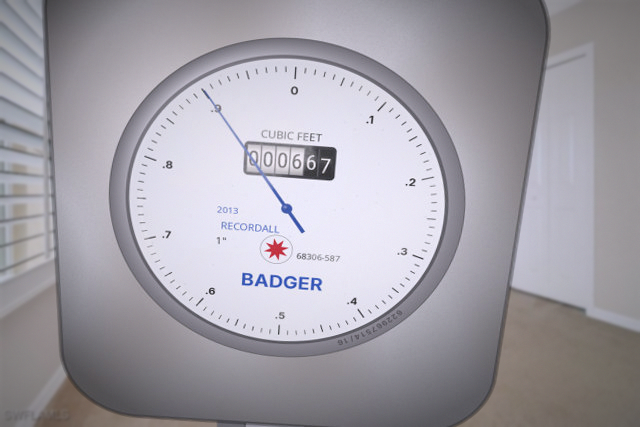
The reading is {"value": 666.90, "unit": "ft³"}
